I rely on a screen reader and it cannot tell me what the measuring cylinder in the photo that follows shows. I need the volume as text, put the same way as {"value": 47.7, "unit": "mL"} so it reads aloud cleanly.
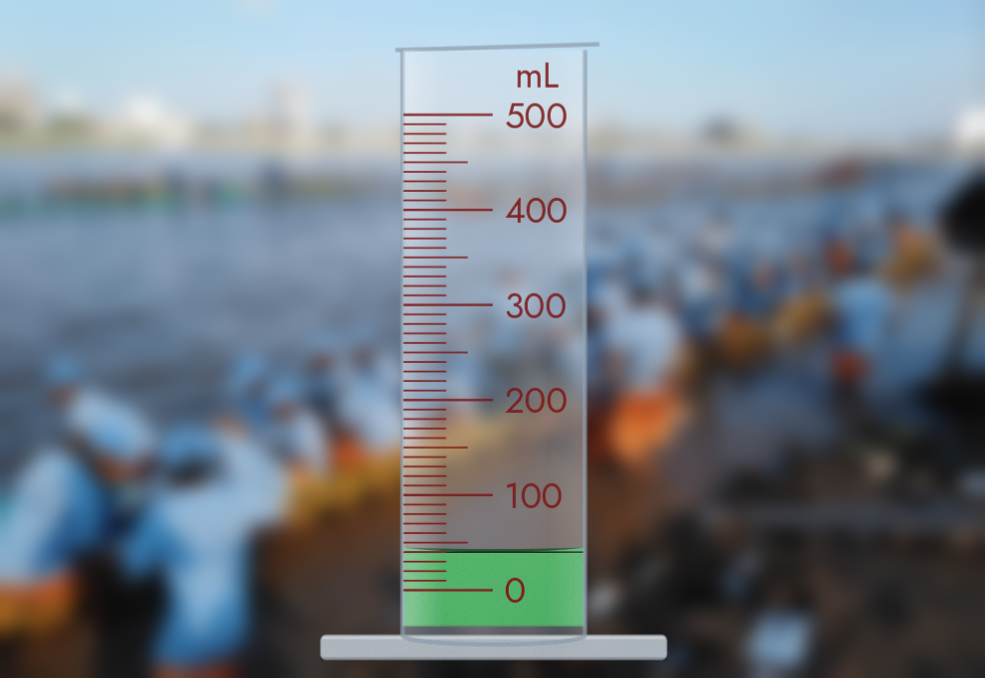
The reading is {"value": 40, "unit": "mL"}
